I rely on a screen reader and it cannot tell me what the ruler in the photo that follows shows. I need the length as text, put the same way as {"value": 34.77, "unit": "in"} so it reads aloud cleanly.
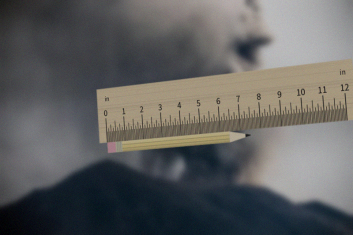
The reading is {"value": 7.5, "unit": "in"}
